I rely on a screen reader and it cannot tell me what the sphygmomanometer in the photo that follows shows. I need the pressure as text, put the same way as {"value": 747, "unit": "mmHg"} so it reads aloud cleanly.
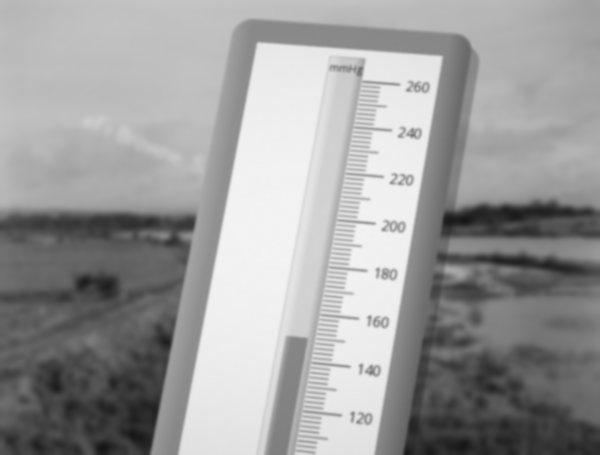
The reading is {"value": 150, "unit": "mmHg"}
